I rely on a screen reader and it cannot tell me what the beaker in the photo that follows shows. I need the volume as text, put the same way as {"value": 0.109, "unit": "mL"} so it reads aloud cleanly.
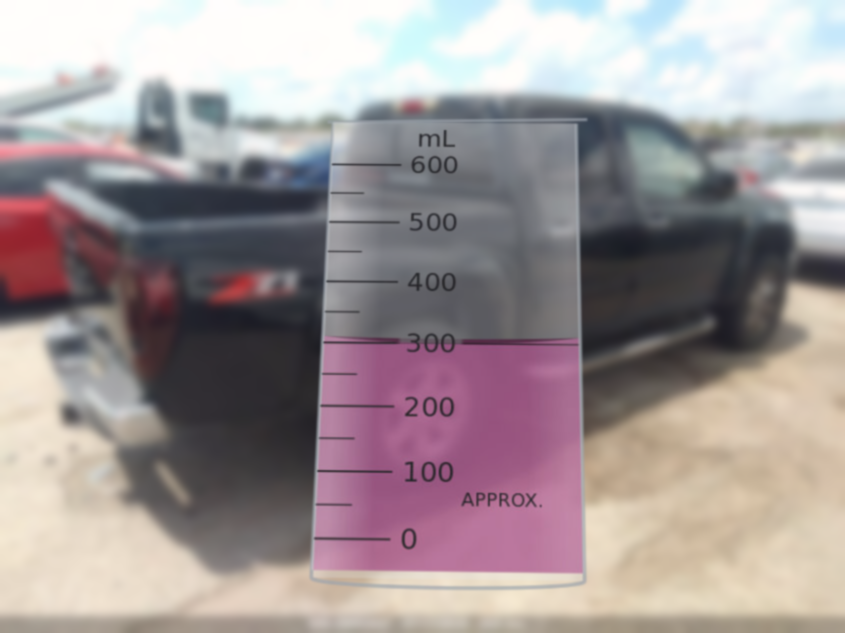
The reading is {"value": 300, "unit": "mL"}
